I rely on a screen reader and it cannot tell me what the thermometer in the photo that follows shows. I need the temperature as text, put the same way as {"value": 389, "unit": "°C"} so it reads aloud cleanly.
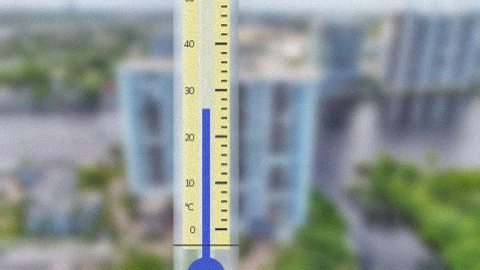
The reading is {"value": 26, "unit": "°C"}
